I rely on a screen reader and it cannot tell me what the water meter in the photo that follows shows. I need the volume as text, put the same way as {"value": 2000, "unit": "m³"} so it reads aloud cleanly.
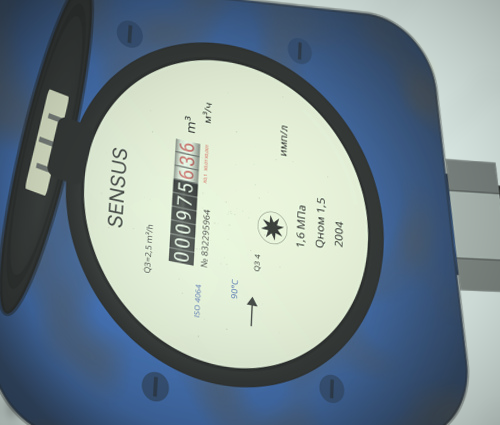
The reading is {"value": 975.636, "unit": "m³"}
